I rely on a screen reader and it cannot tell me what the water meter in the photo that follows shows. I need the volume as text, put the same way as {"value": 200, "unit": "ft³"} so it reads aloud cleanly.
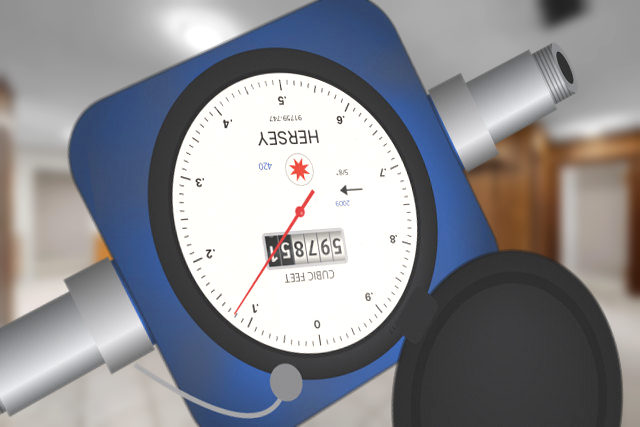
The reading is {"value": 597851.12, "unit": "ft³"}
